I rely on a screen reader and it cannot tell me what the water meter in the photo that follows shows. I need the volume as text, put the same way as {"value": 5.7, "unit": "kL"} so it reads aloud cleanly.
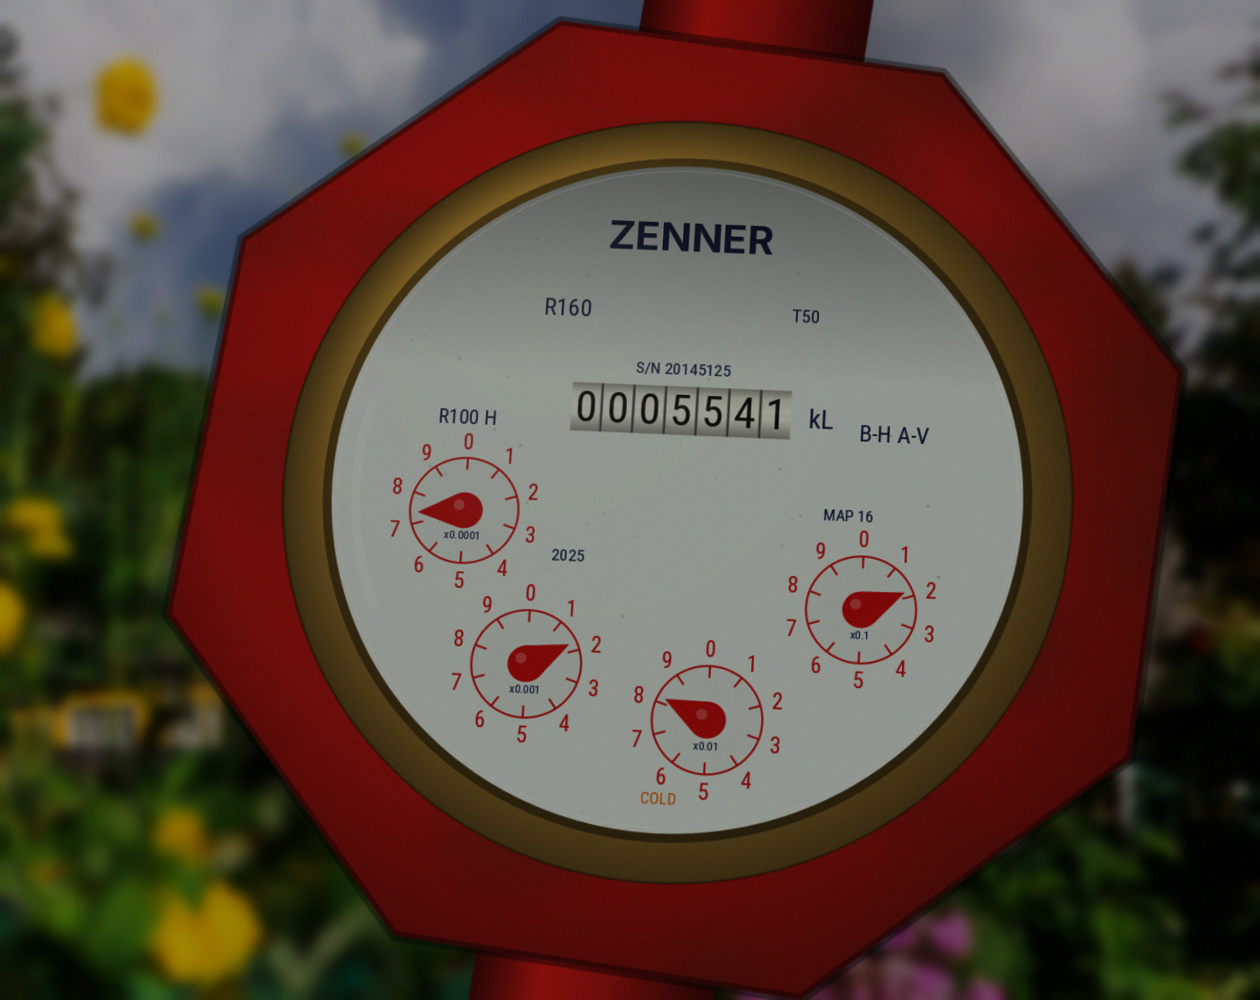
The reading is {"value": 5541.1817, "unit": "kL"}
